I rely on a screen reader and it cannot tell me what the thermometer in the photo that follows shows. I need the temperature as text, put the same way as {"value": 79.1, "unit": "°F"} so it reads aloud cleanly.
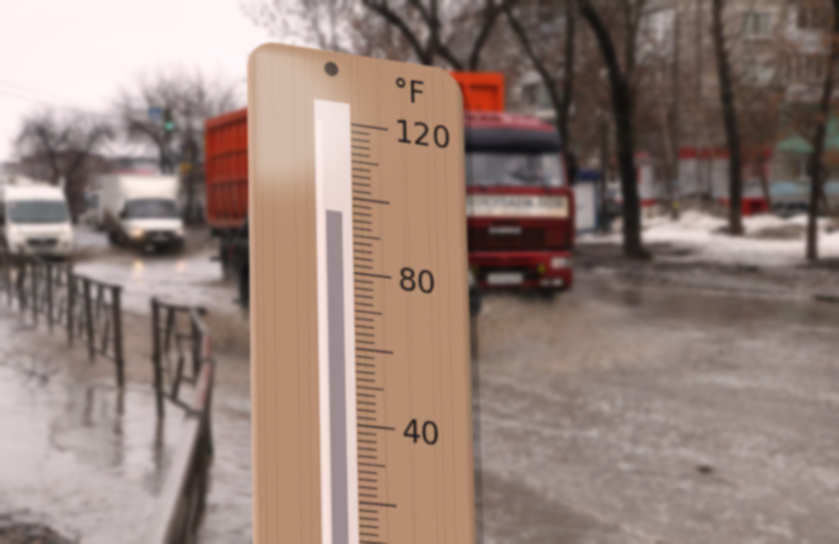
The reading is {"value": 96, "unit": "°F"}
